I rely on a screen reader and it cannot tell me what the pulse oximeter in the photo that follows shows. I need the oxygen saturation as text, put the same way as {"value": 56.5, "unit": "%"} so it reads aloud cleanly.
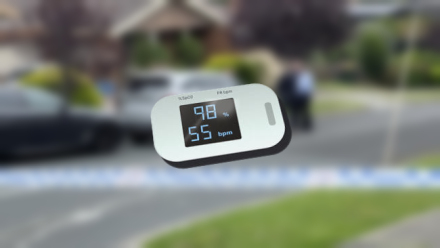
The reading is {"value": 98, "unit": "%"}
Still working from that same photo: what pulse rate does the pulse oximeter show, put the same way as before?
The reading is {"value": 55, "unit": "bpm"}
